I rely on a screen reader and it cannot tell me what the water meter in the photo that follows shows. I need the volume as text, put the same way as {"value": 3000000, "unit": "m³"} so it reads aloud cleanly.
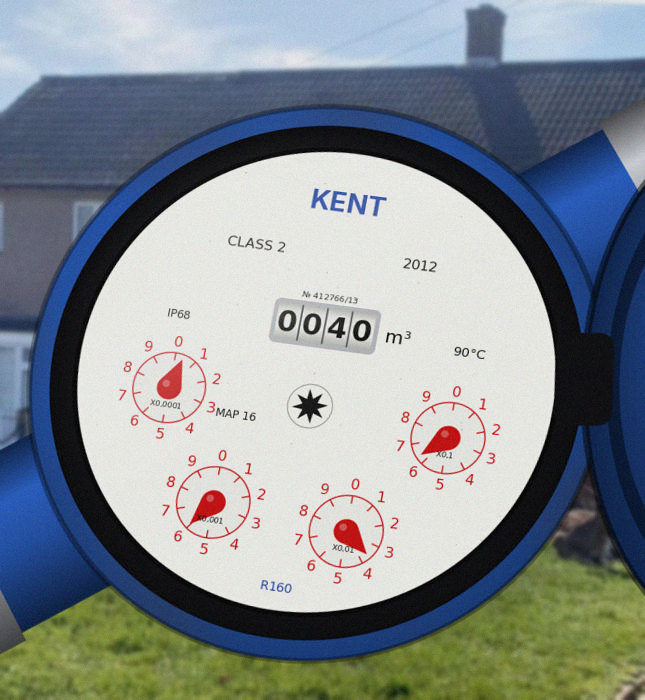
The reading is {"value": 40.6360, "unit": "m³"}
